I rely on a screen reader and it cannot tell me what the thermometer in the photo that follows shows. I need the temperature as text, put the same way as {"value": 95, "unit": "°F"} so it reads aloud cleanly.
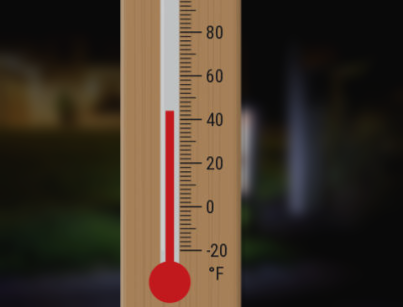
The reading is {"value": 44, "unit": "°F"}
